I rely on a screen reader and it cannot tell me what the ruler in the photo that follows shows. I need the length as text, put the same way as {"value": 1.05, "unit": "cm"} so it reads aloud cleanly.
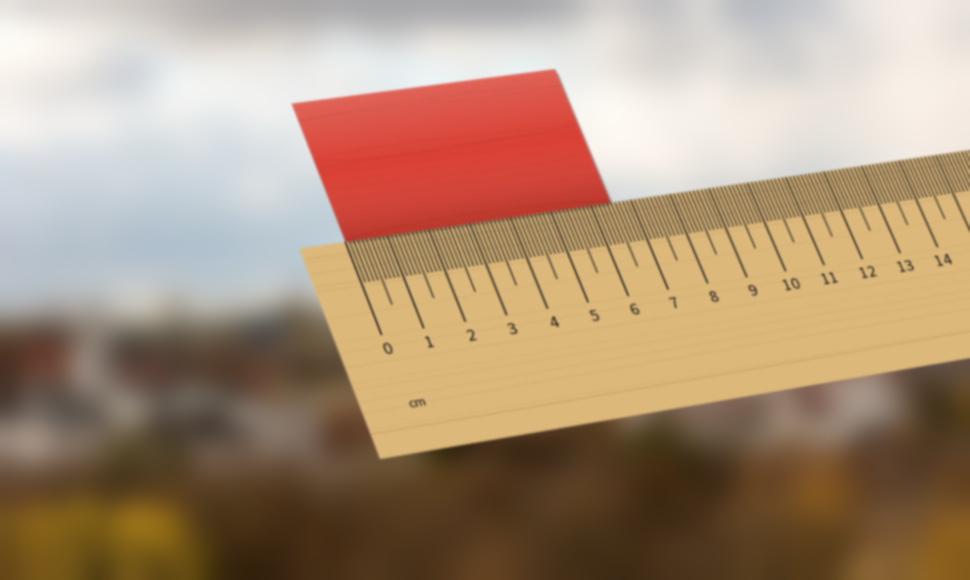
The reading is {"value": 6.5, "unit": "cm"}
